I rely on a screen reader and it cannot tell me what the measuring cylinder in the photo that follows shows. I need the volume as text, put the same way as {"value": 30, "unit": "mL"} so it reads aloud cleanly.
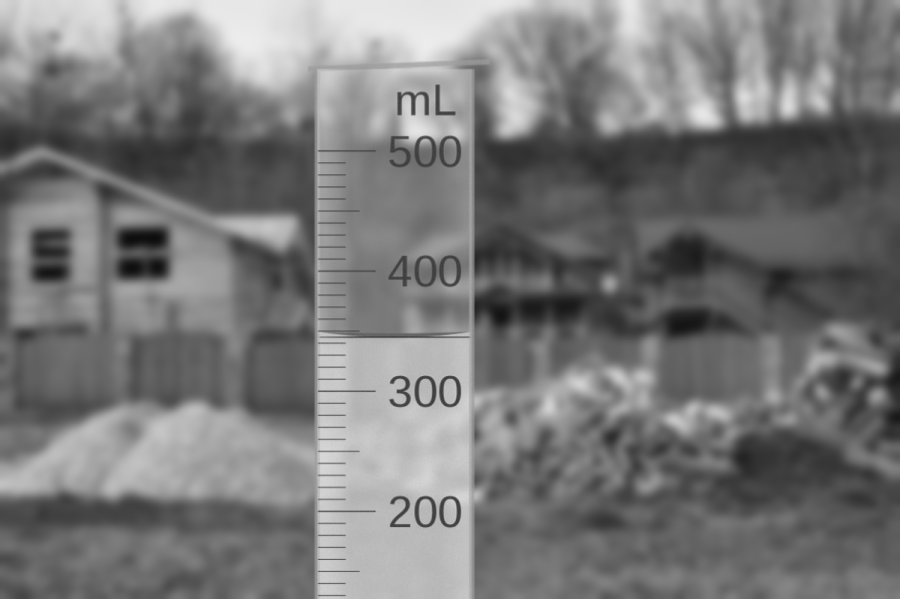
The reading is {"value": 345, "unit": "mL"}
